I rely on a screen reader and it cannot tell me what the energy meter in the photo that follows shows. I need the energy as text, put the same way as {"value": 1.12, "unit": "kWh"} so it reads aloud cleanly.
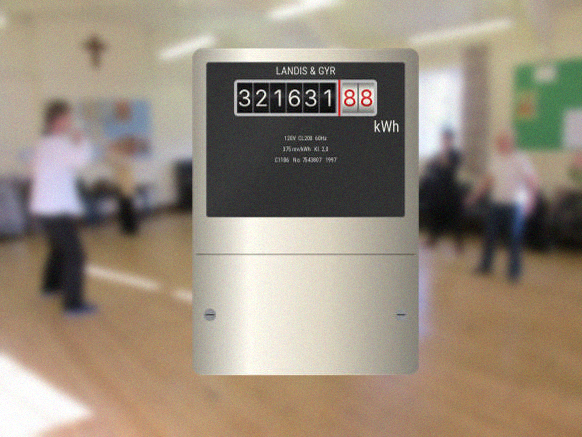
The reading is {"value": 321631.88, "unit": "kWh"}
